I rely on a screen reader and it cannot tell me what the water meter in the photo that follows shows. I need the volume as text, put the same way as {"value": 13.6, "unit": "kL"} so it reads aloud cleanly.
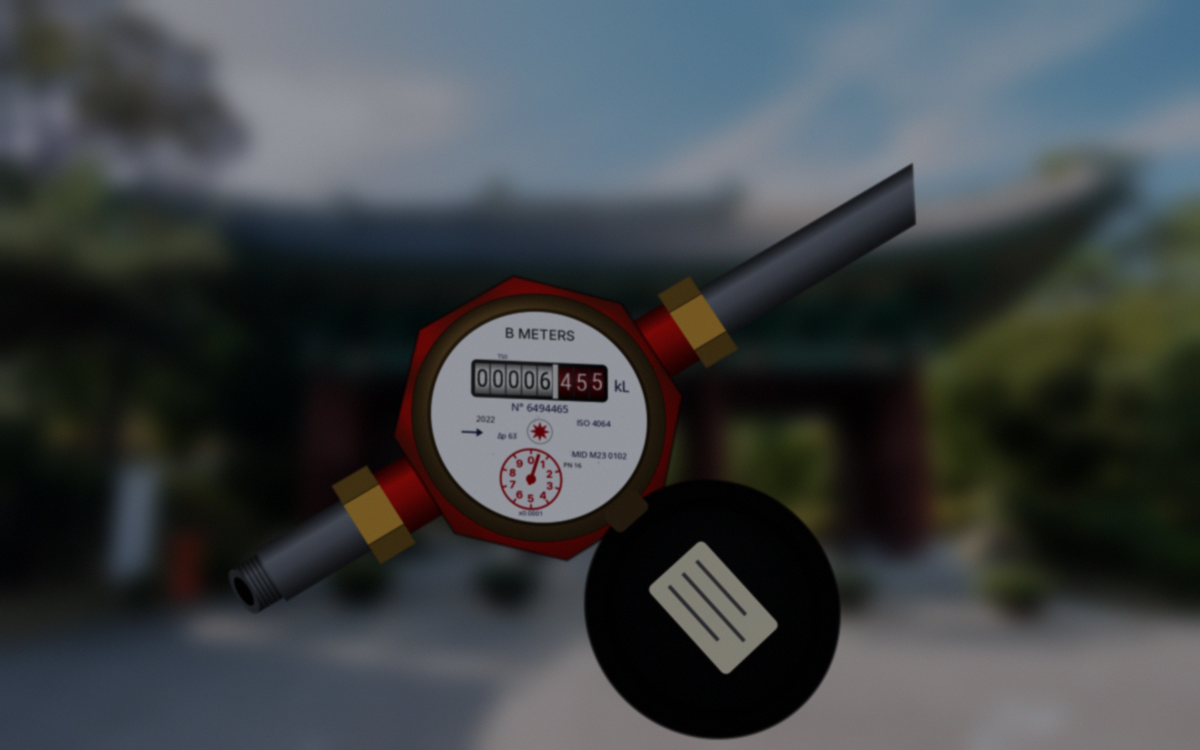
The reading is {"value": 6.4550, "unit": "kL"}
